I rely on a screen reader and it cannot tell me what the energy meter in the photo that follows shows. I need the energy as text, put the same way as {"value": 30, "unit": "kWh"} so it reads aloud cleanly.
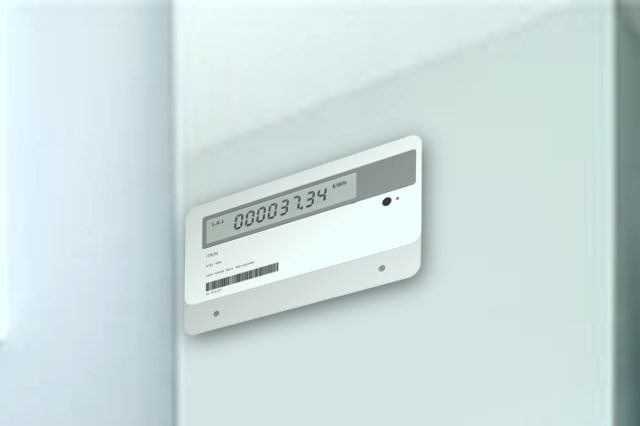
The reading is {"value": 37.34, "unit": "kWh"}
